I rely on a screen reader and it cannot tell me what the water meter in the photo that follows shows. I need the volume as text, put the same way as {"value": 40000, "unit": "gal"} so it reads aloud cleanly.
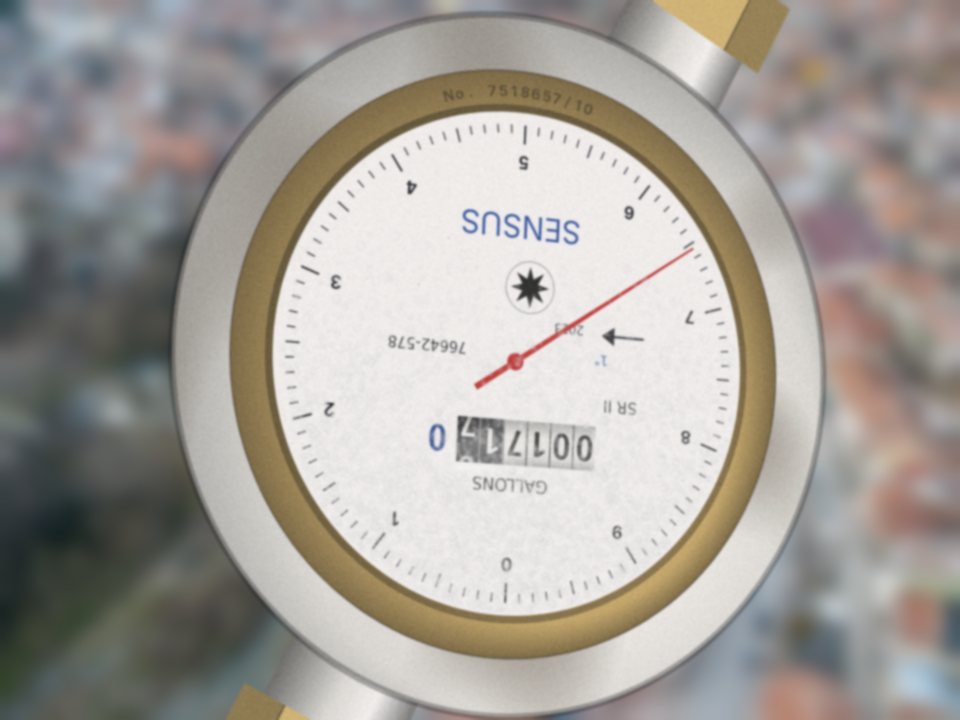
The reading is {"value": 17166.5, "unit": "gal"}
